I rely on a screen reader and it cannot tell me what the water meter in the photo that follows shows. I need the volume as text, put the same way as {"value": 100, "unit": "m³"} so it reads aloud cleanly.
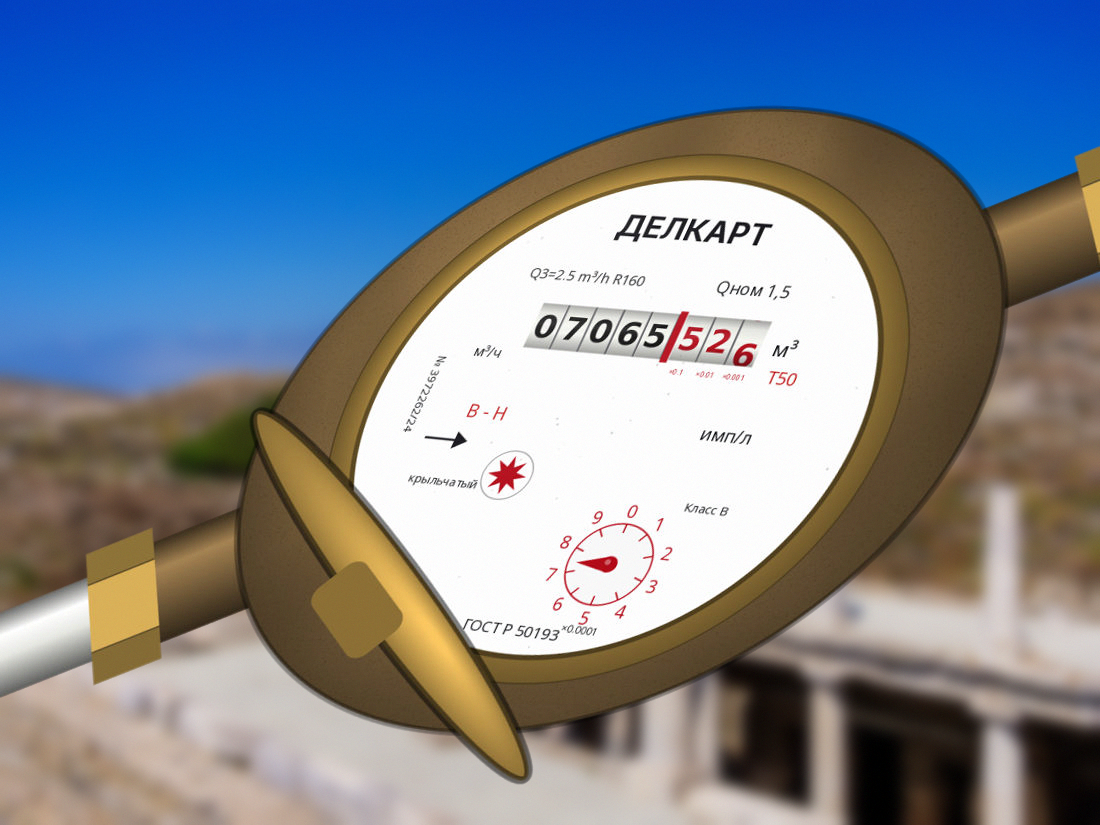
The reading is {"value": 7065.5257, "unit": "m³"}
